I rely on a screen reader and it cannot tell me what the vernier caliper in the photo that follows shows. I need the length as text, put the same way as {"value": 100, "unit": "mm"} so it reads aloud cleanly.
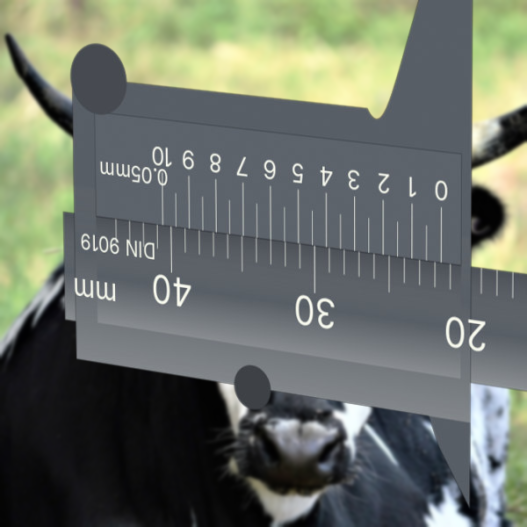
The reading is {"value": 21.6, "unit": "mm"}
